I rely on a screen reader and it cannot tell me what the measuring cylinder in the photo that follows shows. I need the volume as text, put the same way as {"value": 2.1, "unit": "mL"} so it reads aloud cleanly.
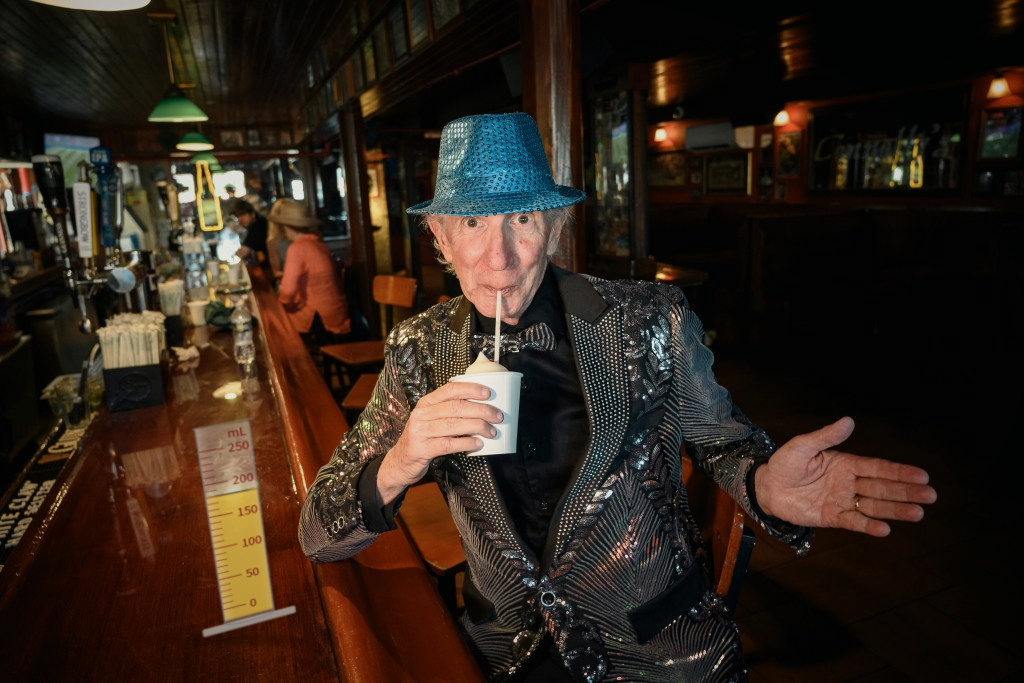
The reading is {"value": 180, "unit": "mL"}
